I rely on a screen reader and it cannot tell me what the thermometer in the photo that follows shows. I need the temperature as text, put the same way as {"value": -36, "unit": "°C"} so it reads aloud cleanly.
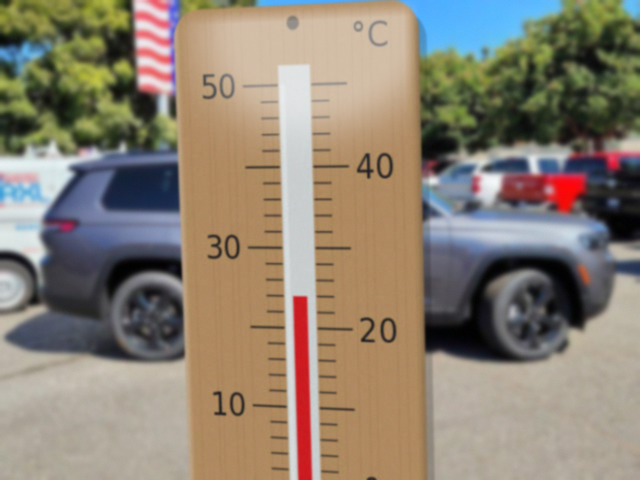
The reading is {"value": 24, "unit": "°C"}
